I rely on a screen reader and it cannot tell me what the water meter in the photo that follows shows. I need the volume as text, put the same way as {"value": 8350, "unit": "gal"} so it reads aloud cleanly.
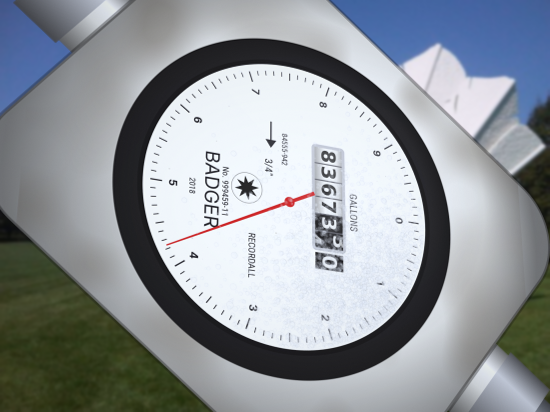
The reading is {"value": 8367334.2, "unit": "gal"}
